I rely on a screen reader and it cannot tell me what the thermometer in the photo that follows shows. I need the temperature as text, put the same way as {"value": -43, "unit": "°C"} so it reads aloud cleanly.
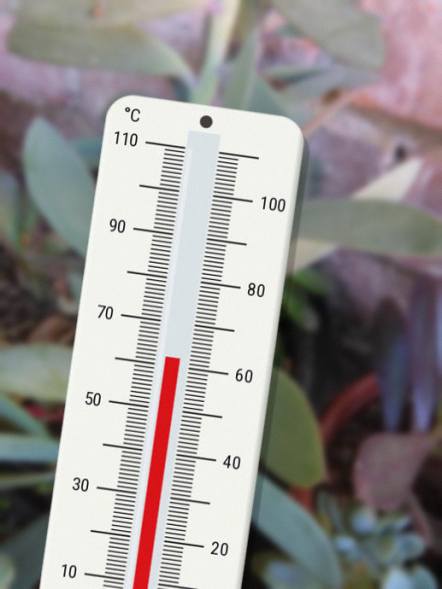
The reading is {"value": 62, "unit": "°C"}
